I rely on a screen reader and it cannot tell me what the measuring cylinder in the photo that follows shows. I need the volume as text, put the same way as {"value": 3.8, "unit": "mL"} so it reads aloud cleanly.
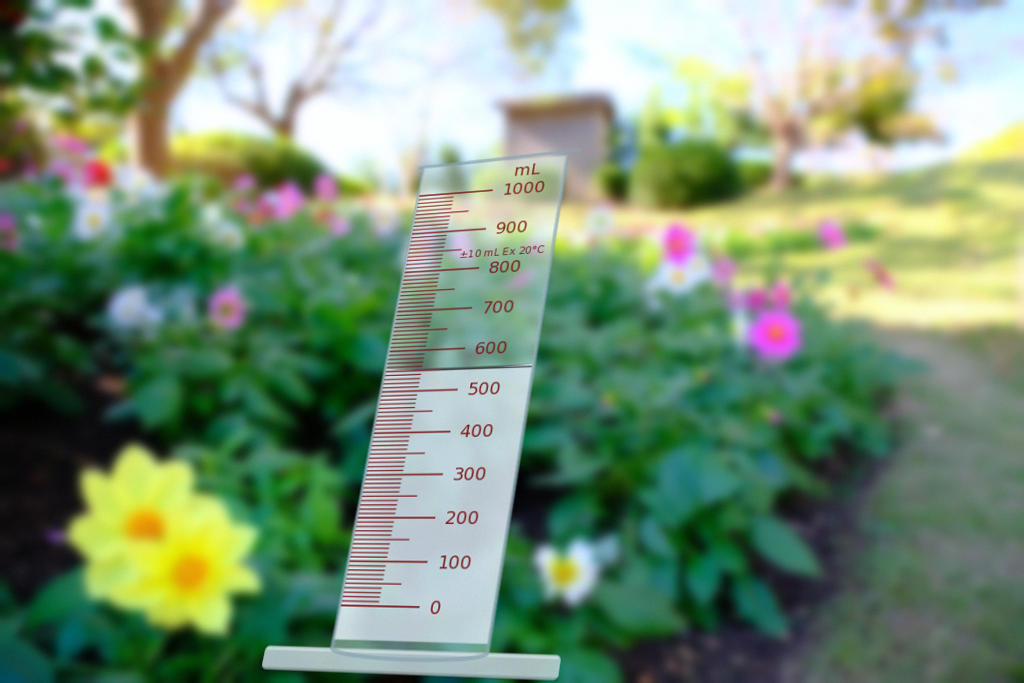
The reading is {"value": 550, "unit": "mL"}
